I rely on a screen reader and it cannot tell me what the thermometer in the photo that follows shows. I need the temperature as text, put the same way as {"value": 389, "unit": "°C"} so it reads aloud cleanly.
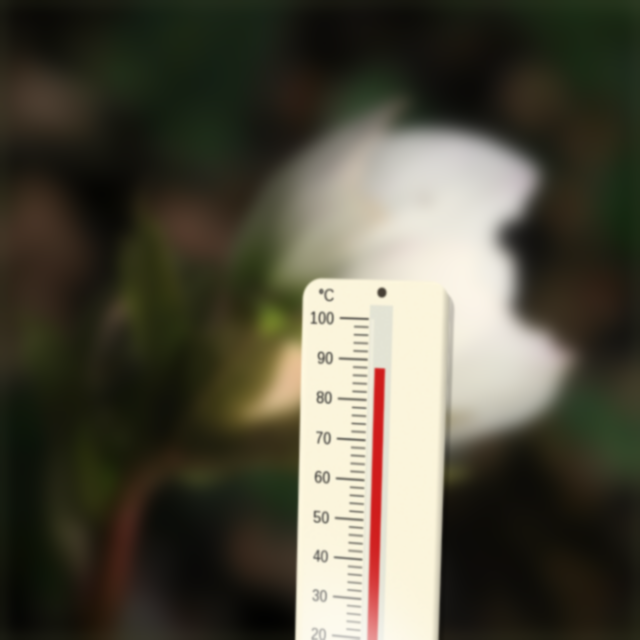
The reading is {"value": 88, "unit": "°C"}
